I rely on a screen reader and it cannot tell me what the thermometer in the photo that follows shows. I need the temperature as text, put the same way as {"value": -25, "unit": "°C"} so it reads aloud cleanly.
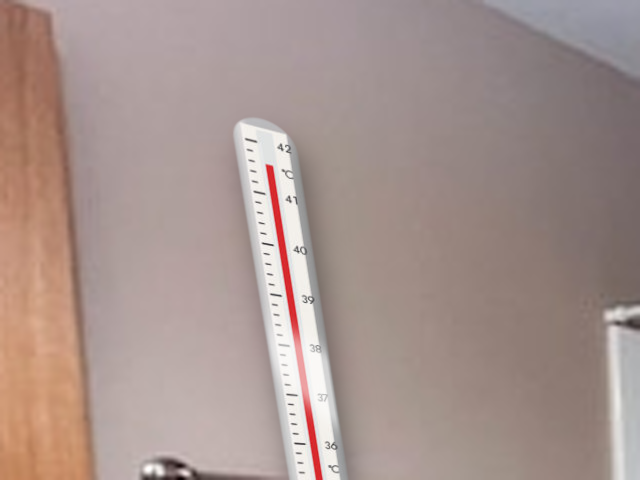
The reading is {"value": 41.6, "unit": "°C"}
